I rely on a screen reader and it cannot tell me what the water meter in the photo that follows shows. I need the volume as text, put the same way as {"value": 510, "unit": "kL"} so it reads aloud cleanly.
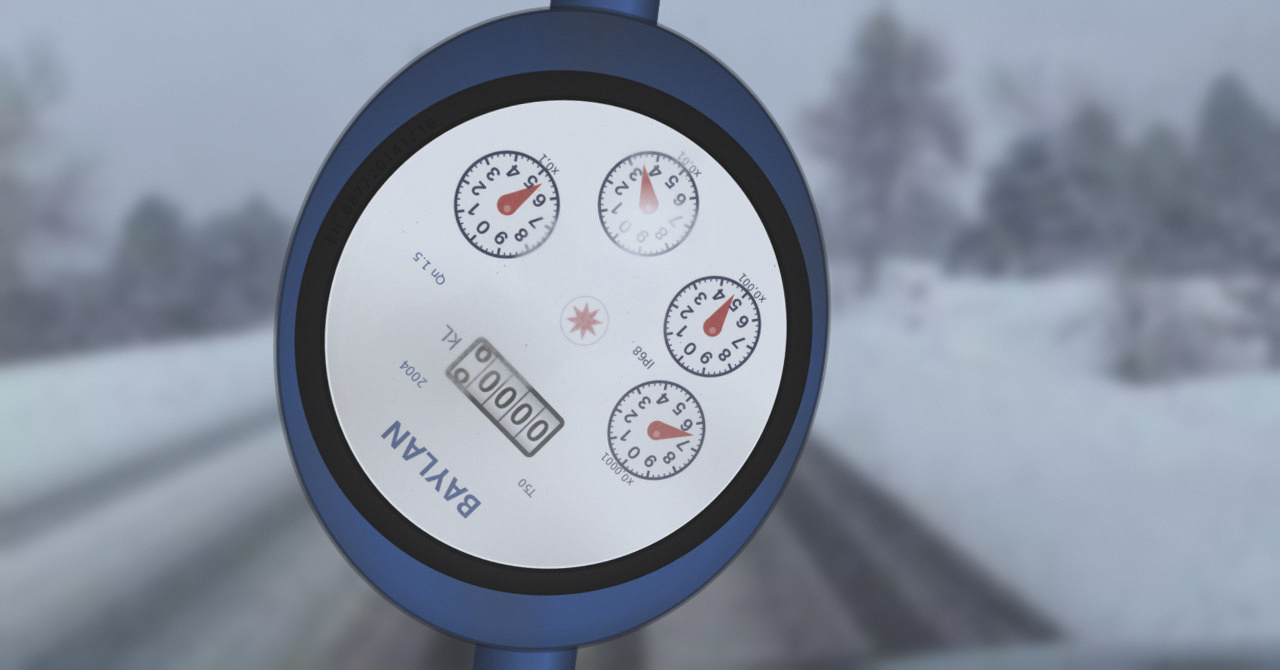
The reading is {"value": 8.5346, "unit": "kL"}
